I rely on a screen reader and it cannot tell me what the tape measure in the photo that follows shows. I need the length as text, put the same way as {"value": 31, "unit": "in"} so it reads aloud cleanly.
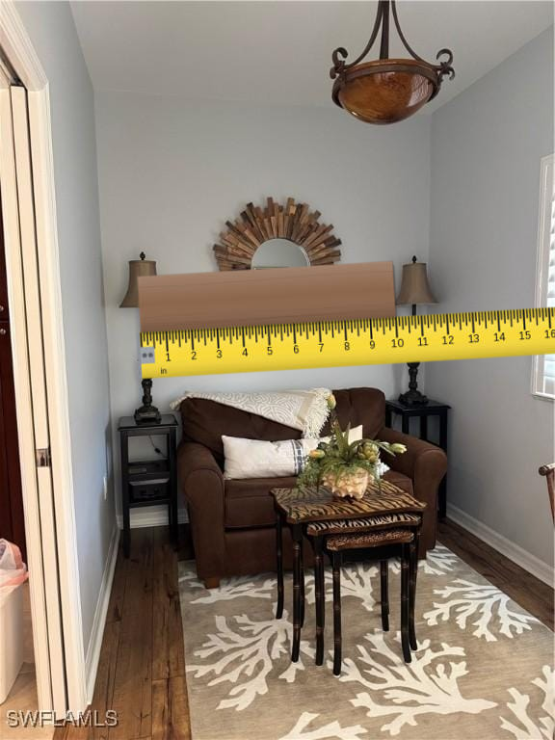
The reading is {"value": 10, "unit": "in"}
